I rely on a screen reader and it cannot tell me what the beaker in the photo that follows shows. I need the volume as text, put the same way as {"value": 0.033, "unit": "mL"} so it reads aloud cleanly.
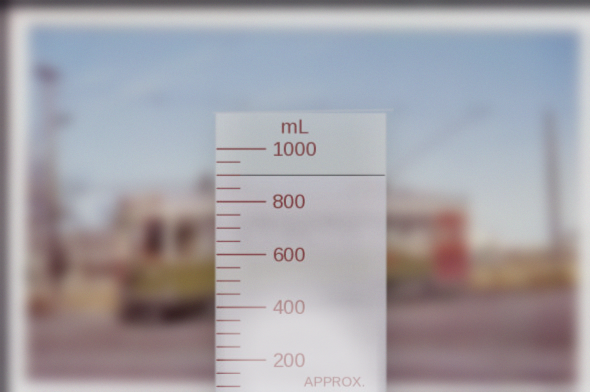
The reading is {"value": 900, "unit": "mL"}
